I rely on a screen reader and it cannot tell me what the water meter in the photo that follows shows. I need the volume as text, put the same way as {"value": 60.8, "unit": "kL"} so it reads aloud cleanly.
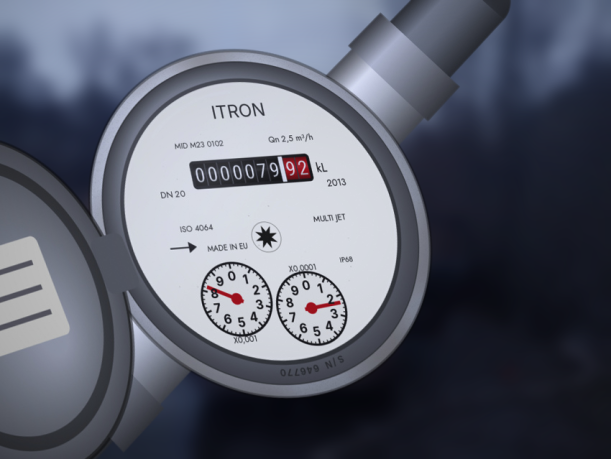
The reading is {"value": 79.9282, "unit": "kL"}
